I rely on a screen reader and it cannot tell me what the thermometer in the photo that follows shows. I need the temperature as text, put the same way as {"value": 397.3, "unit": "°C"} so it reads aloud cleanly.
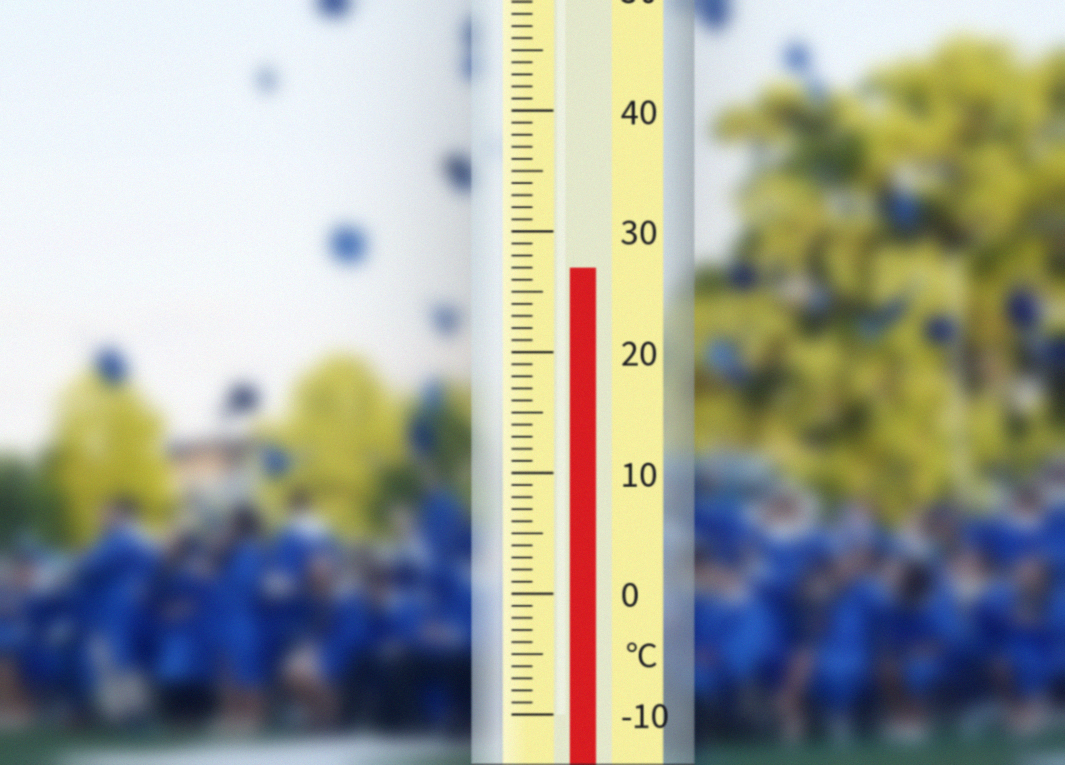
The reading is {"value": 27, "unit": "°C"}
